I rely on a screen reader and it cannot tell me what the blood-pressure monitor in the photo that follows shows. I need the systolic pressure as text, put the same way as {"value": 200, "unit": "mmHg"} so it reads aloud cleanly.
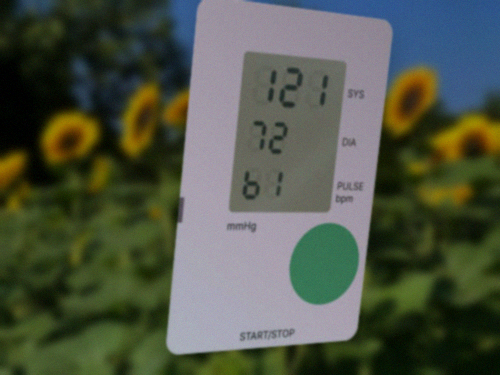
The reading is {"value": 121, "unit": "mmHg"}
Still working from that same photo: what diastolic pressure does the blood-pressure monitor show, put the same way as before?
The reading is {"value": 72, "unit": "mmHg"}
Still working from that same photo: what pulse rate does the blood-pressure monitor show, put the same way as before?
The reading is {"value": 61, "unit": "bpm"}
